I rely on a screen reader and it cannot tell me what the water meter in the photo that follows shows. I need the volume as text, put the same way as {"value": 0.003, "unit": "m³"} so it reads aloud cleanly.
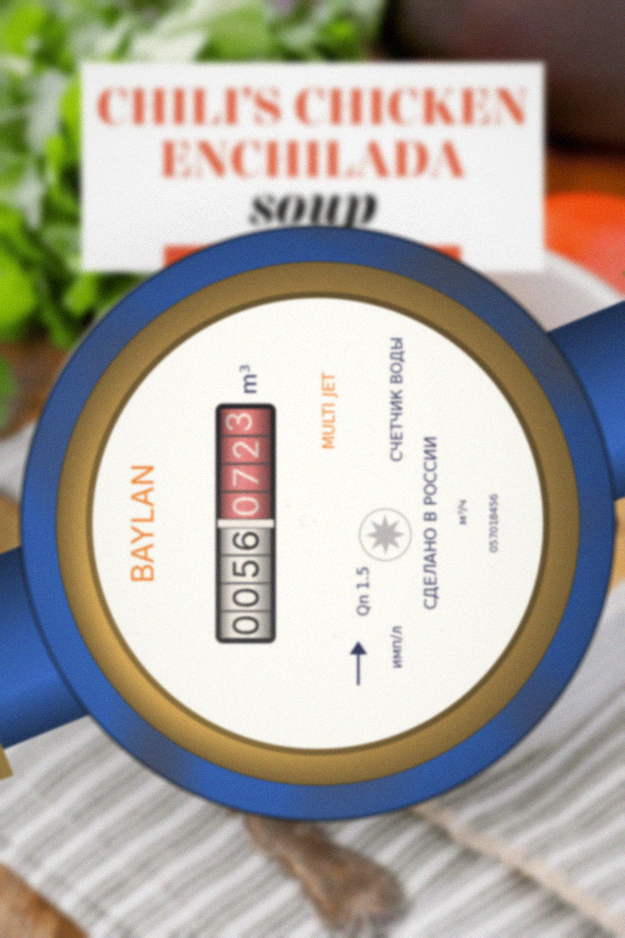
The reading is {"value": 56.0723, "unit": "m³"}
